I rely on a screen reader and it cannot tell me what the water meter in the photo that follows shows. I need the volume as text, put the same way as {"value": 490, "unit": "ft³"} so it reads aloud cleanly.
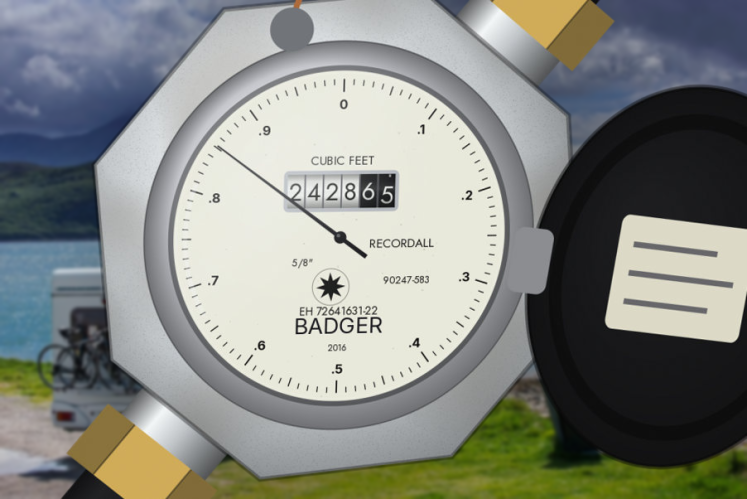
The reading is {"value": 242864.85, "unit": "ft³"}
